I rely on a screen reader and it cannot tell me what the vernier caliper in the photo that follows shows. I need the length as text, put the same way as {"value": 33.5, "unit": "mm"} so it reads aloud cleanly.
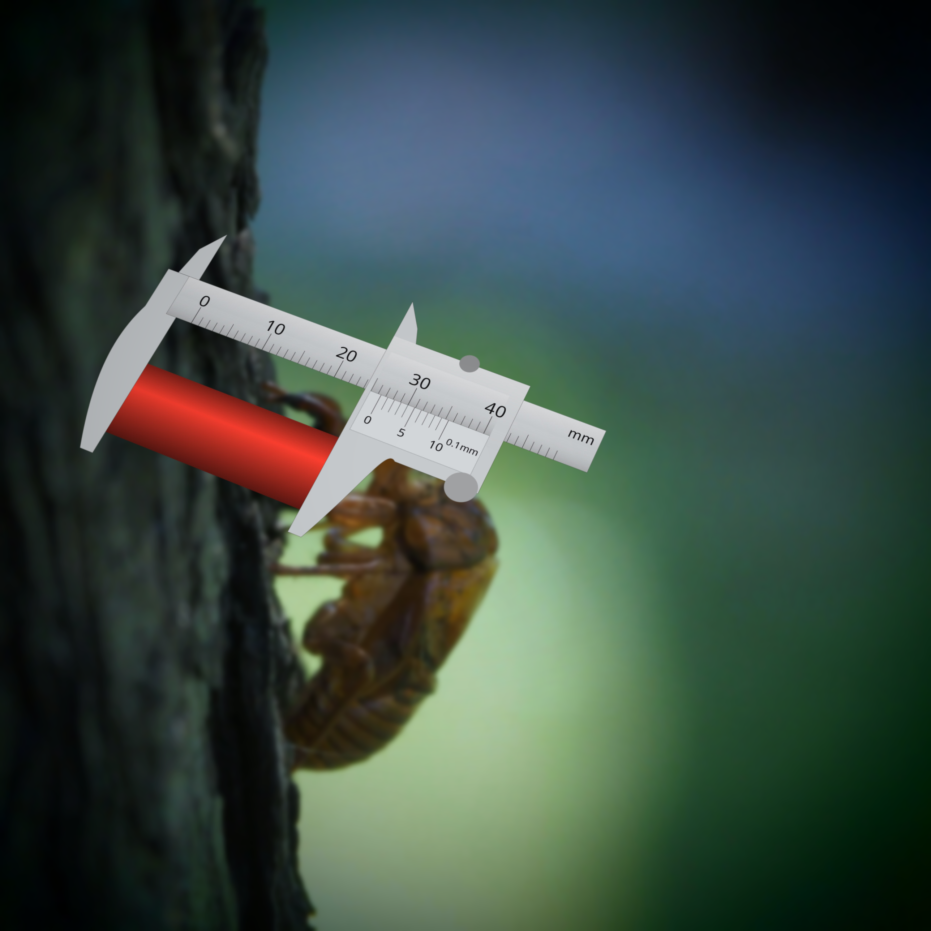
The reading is {"value": 26.4, "unit": "mm"}
